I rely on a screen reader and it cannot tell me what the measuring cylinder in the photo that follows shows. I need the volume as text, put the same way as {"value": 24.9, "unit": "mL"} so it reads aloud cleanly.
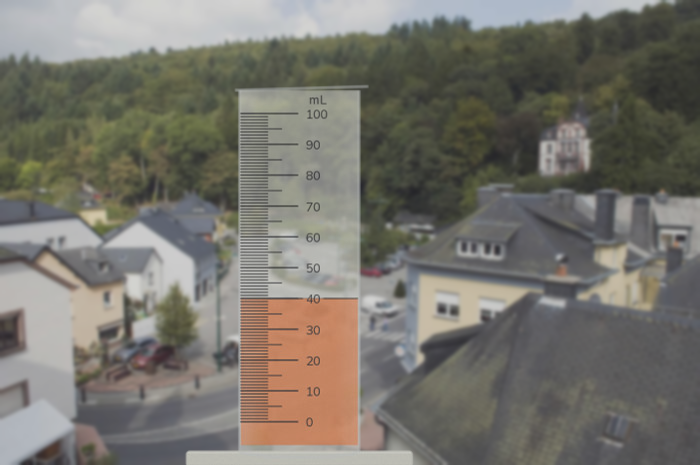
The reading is {"value": 40, "unit": "mL"}
